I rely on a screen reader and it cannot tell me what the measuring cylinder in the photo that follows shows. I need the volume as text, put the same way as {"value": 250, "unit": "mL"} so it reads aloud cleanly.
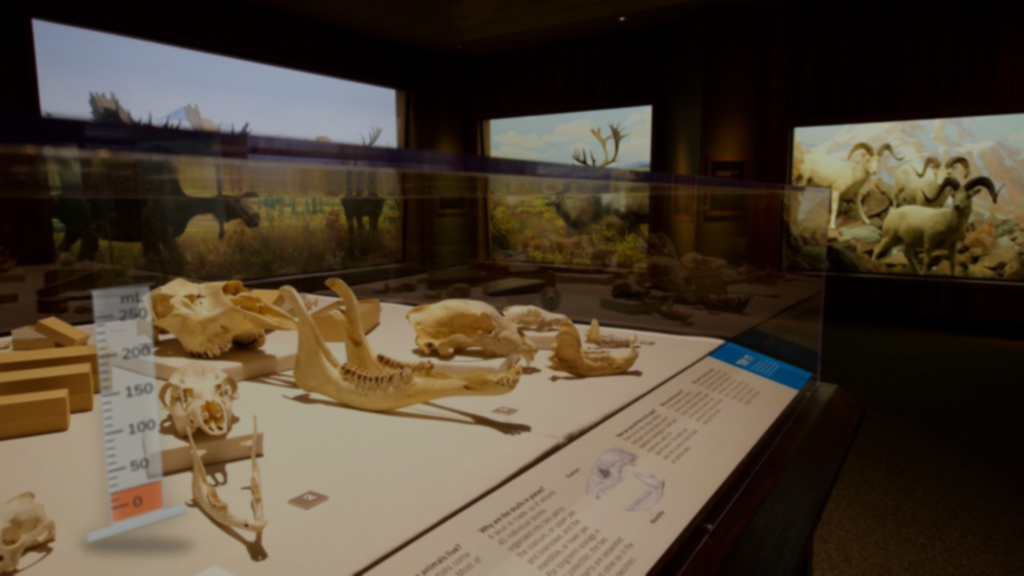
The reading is {"value": 20, "unit": "mL"}
